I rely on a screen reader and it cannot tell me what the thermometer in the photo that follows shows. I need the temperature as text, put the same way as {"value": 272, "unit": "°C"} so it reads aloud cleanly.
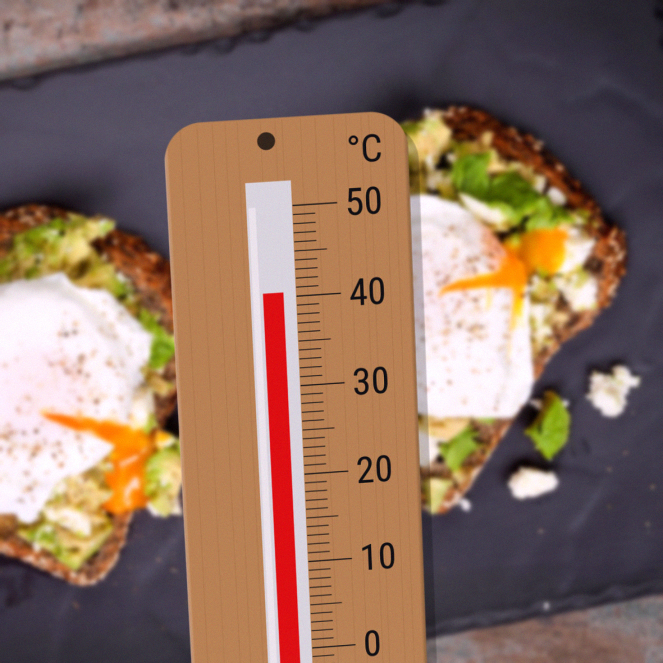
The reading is {"value": 40.5, "unit": "°C"}
